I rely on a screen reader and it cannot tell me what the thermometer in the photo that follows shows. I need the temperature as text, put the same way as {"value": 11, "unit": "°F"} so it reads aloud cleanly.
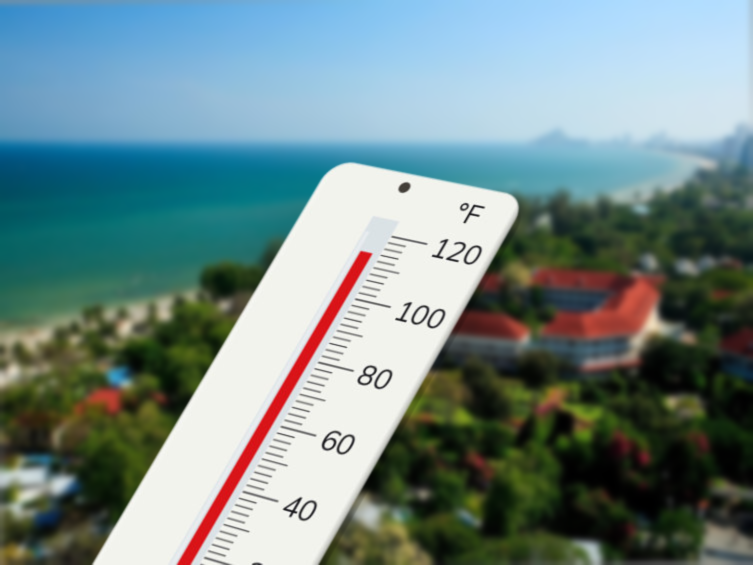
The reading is {"value": 114, "unit": "°F"}
